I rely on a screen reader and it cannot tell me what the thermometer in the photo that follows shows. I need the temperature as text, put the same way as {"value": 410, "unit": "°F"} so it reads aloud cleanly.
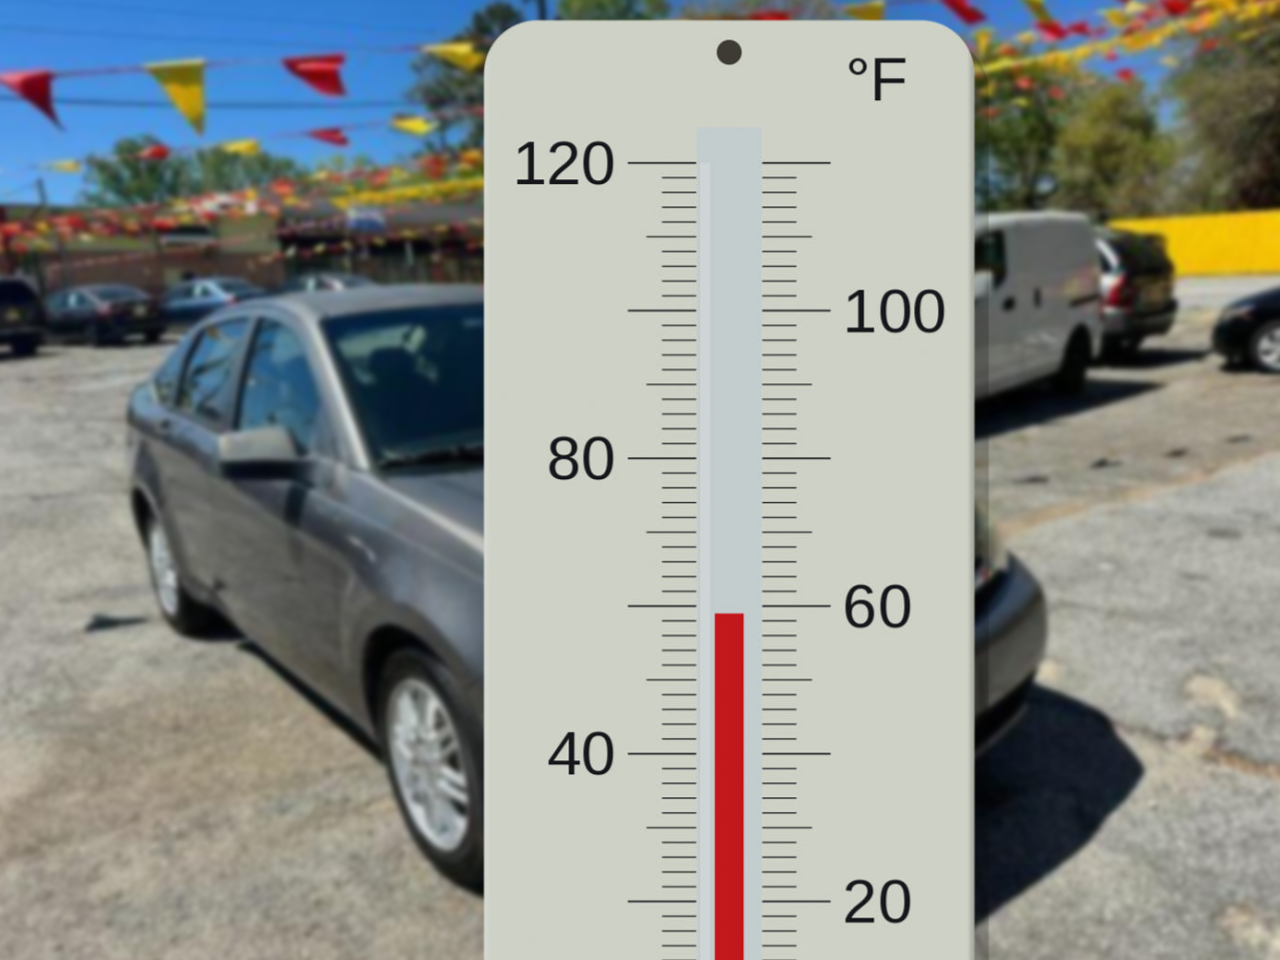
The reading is {"value": 59, "unit": "°F"}
